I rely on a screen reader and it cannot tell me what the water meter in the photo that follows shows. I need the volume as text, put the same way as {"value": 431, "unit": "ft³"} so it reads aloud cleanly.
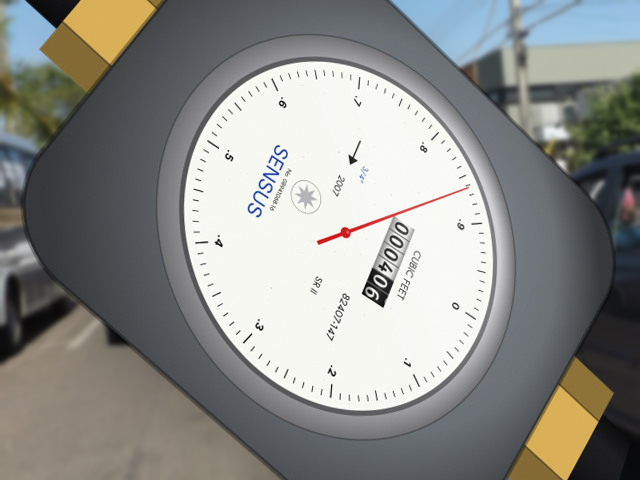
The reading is {"value": 405.86, "unit": "ft³"}
